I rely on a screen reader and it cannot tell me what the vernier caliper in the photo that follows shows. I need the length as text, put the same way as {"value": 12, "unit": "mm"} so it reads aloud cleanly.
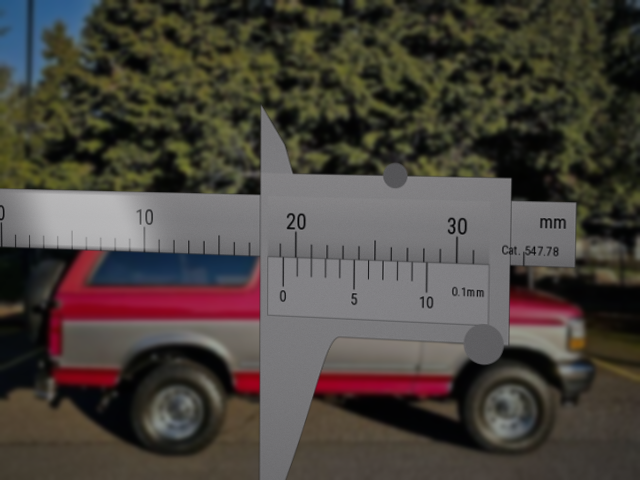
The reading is {"value": 19.2, "unit": "mm"}
